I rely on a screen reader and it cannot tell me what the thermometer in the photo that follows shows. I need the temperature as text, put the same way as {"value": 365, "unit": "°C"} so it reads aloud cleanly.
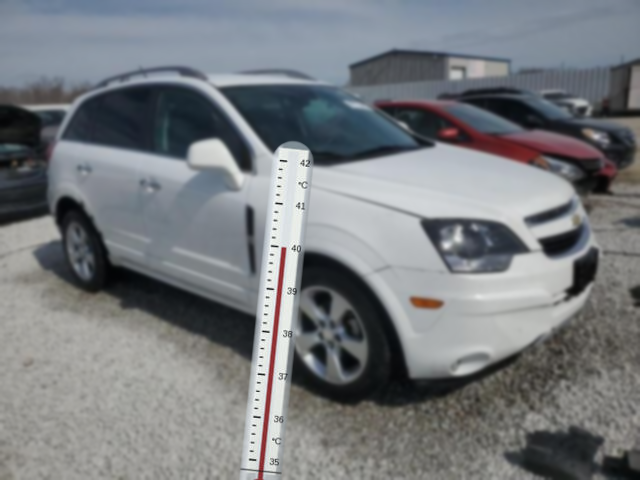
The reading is {"value": 40, "unit": "°C"}
